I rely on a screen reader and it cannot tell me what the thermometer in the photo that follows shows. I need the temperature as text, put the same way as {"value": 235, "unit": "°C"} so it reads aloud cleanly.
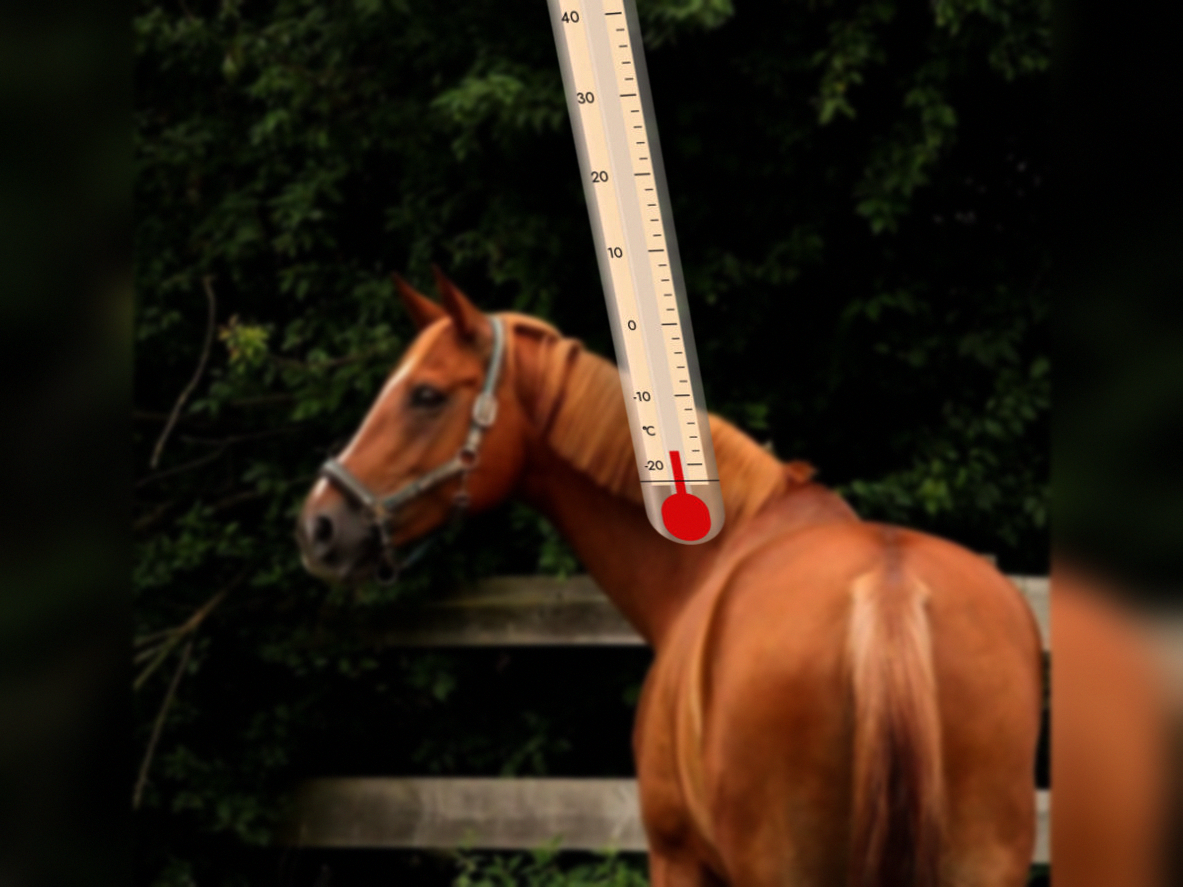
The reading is {"value": -18, "unit": "°C"}
